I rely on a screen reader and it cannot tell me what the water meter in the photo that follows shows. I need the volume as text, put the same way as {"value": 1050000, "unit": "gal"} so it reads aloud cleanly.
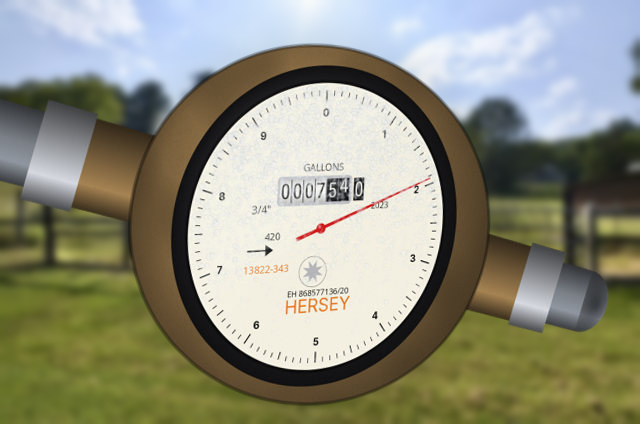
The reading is {"value": 7541.9, "unit": "gal"}
